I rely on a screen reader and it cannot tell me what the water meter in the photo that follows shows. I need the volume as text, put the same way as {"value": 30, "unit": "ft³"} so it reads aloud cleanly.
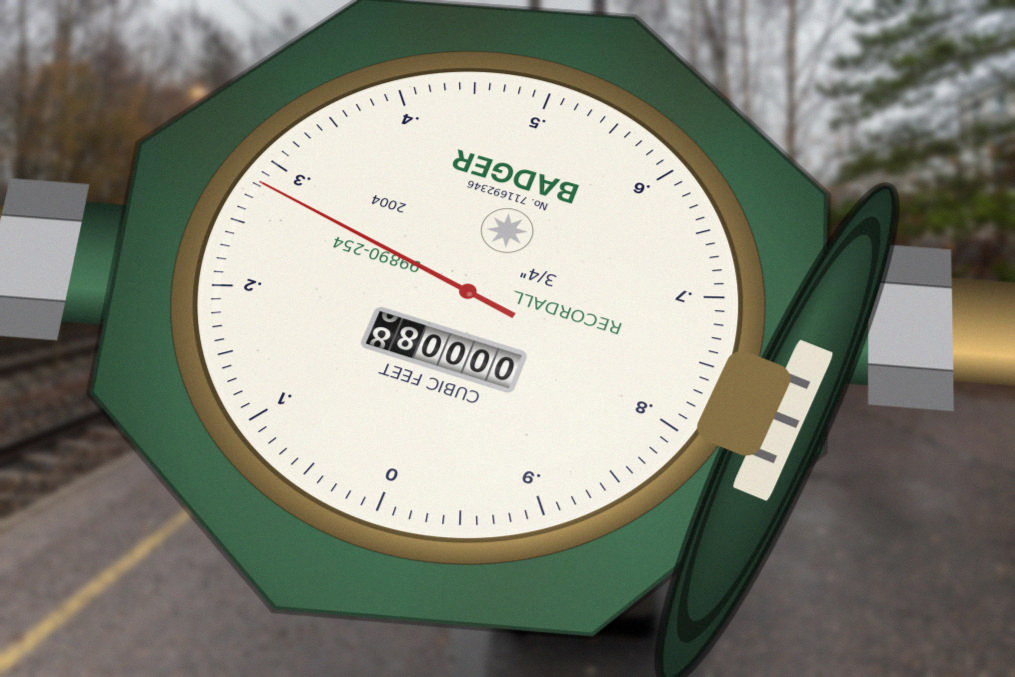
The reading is {"value": 88.28, "unit": "ft³"}
